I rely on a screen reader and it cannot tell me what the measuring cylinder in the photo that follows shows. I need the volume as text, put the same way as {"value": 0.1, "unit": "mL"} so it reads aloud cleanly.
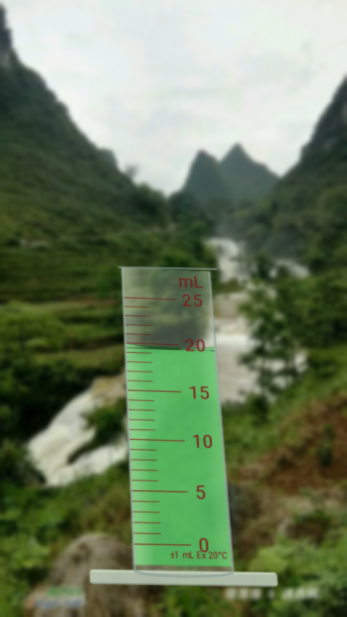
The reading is {"value": 19.5, "unit": "mL"}
